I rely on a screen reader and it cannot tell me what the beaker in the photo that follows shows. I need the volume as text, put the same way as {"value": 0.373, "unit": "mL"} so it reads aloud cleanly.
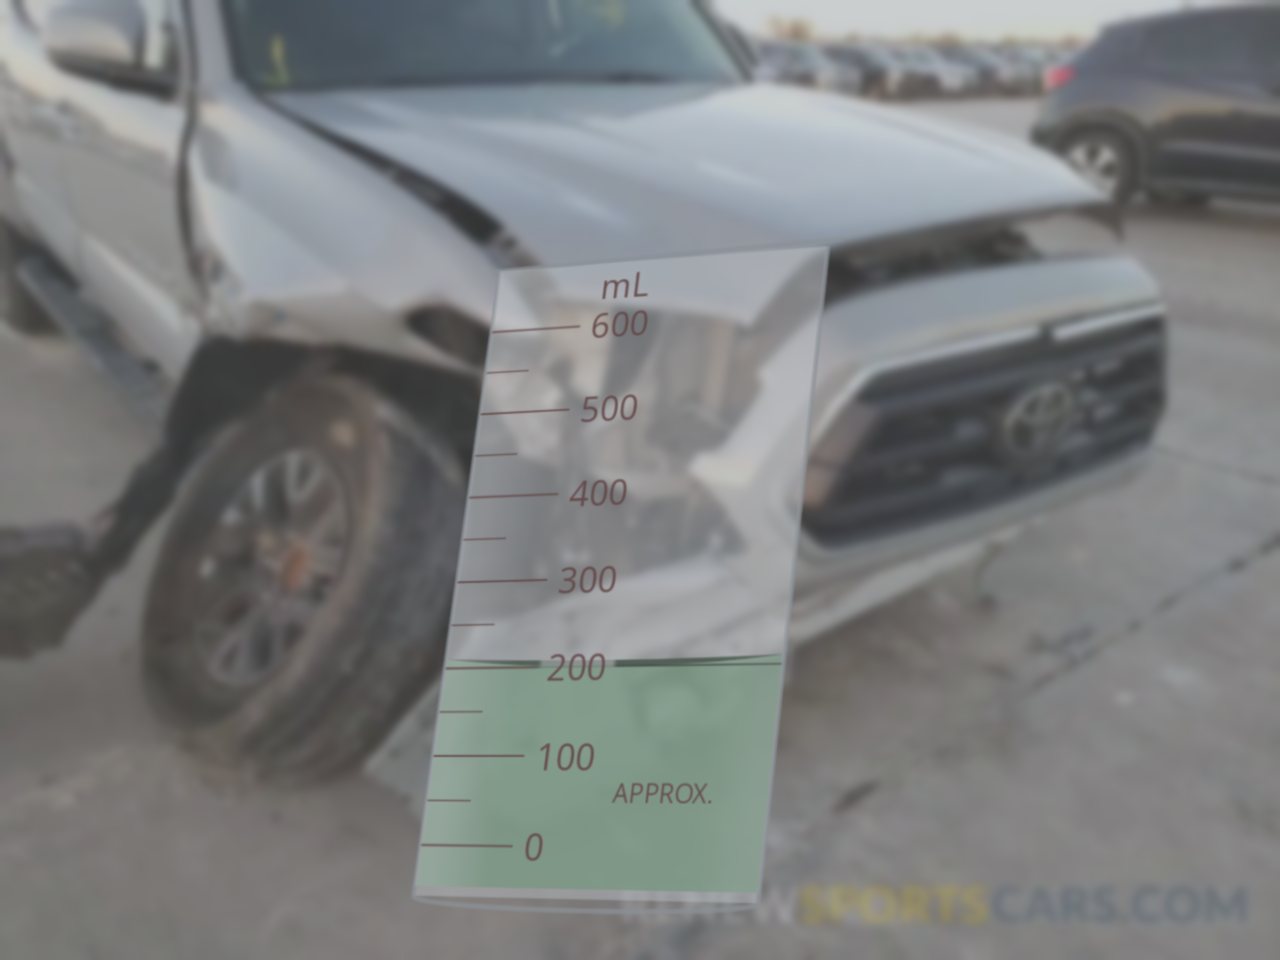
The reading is {"value": 200, "unit": "mL"}
